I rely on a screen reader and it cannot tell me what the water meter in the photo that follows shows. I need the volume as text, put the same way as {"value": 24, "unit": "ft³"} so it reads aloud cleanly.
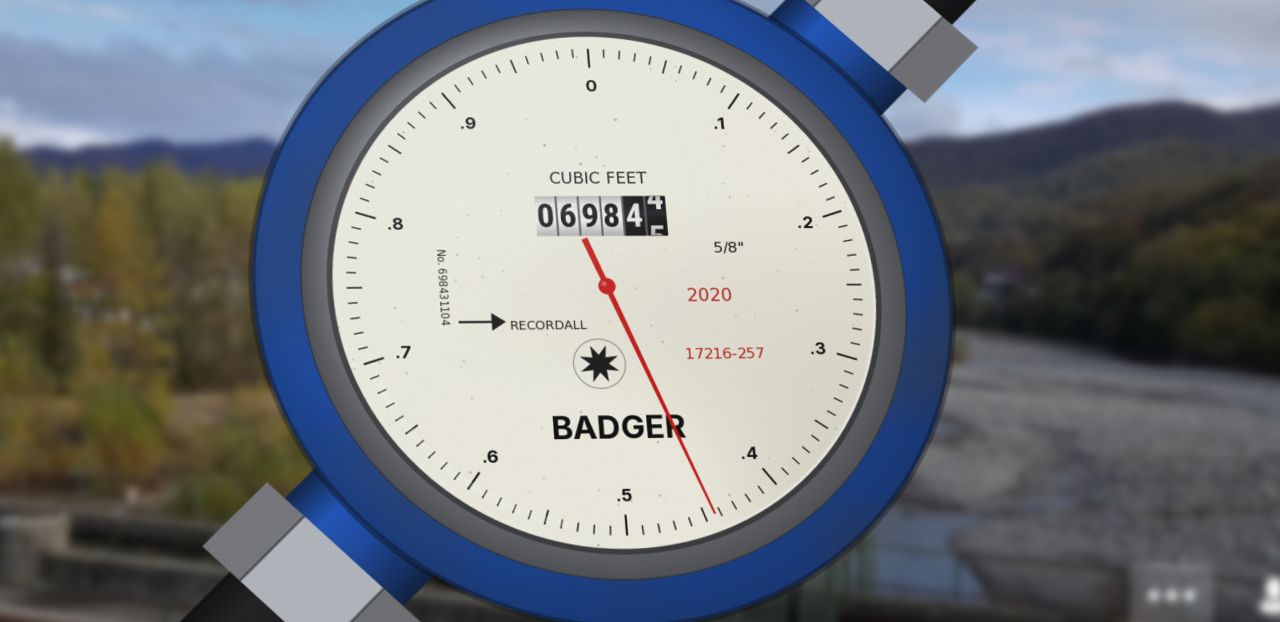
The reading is {"value": 69844.44, "unit": "ft³"}
